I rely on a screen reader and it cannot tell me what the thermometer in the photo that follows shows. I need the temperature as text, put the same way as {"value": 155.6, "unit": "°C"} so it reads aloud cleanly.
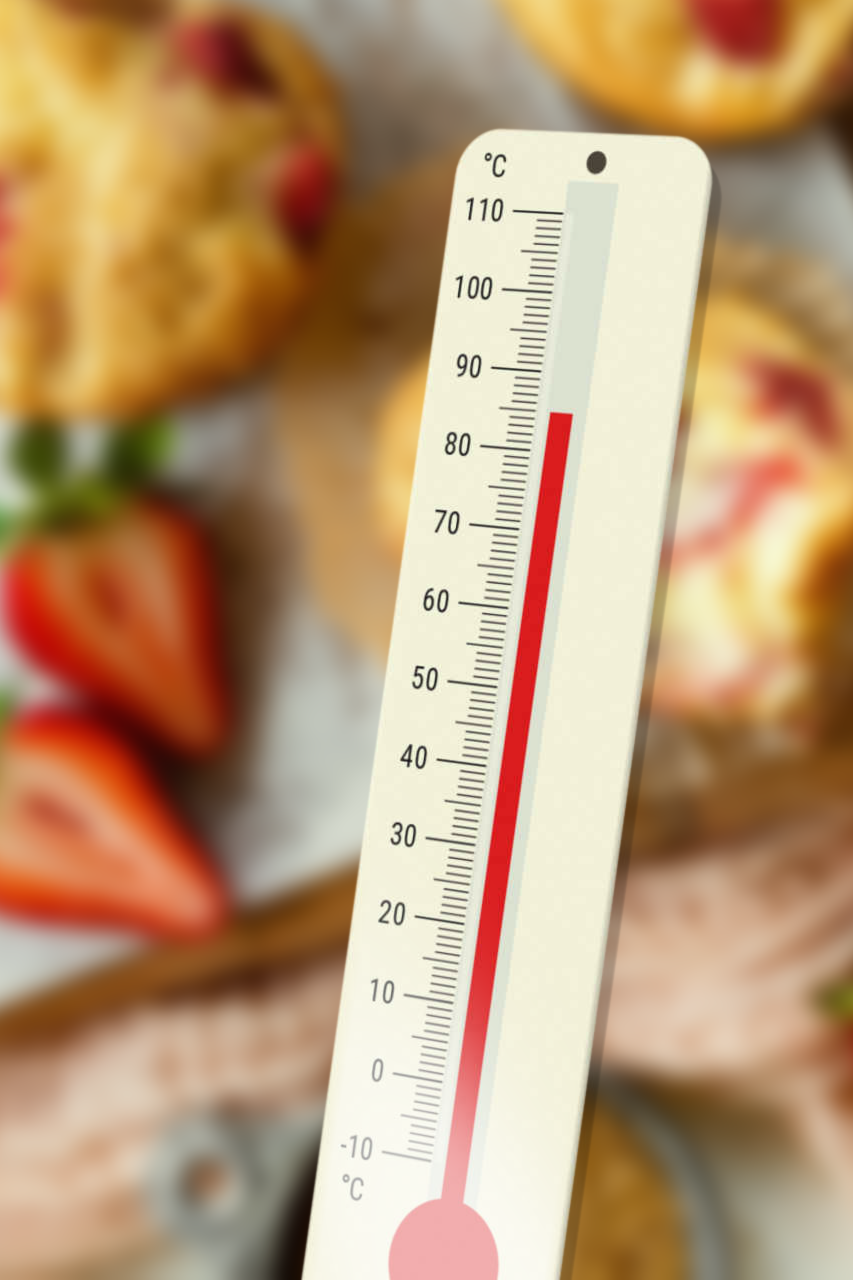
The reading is {"value": 85, "unit": "°C"}
